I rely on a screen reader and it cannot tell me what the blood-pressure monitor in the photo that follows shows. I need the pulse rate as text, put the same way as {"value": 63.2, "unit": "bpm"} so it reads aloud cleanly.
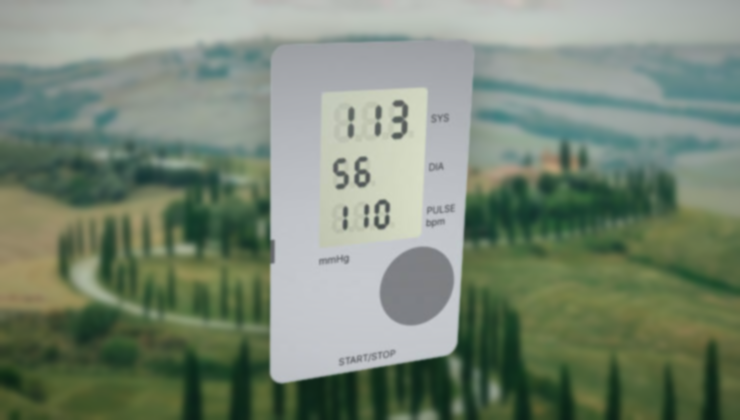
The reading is {"value": 110, "unit": "bpm"}
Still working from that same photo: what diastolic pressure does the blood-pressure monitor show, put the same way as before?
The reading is {"value": 56, "unit": "mmHg"}
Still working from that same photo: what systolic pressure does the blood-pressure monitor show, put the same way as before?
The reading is {"value": 113, "unit": "mmHg"}
